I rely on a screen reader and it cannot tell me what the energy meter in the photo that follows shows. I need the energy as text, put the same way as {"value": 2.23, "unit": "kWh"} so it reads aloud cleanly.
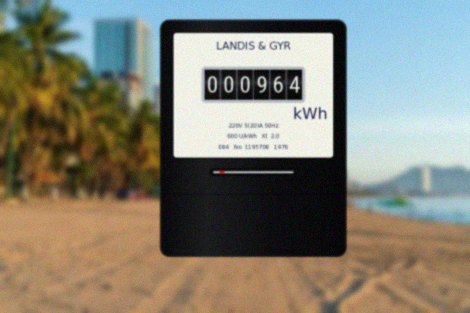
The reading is {"value": 964, "unit": "kWh"}
